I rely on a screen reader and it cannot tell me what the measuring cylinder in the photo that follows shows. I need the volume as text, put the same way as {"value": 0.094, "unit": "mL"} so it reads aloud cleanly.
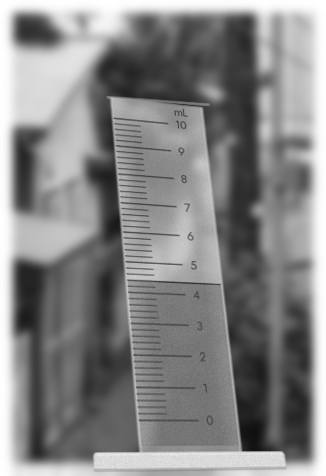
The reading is {"value": 4.4, "unit": "mL"}
